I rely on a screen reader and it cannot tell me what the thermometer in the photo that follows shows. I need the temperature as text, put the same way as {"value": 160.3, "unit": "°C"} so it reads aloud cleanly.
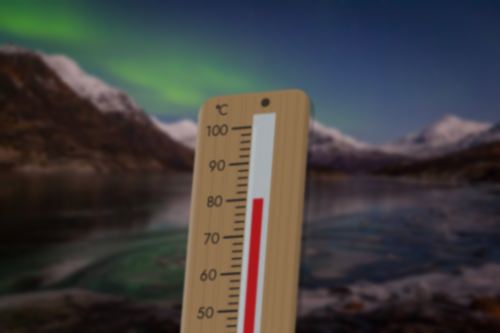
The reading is {"value": 80, "unit": "°C"}
